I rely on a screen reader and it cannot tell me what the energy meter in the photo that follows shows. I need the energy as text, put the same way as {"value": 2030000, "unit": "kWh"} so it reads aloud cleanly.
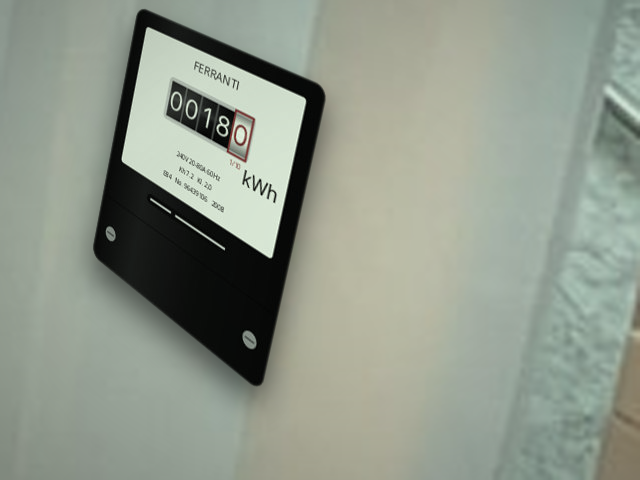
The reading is {"value": 18.0, "unit": "kWh"}
